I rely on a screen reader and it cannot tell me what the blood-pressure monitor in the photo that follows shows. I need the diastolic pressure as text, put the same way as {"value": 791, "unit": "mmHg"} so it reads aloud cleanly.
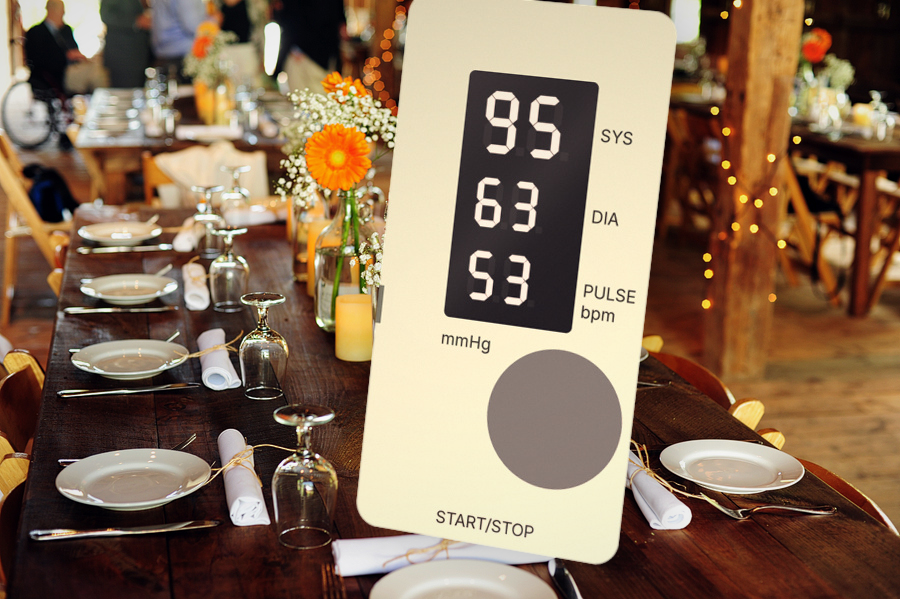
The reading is {"value": 63, "unit": "mmHg"}
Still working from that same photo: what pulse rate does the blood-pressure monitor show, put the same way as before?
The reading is {"value": 53, "unit": "bpm"}
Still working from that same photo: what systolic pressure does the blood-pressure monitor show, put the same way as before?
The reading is {"value": 95, "unit": "mmHg"}
